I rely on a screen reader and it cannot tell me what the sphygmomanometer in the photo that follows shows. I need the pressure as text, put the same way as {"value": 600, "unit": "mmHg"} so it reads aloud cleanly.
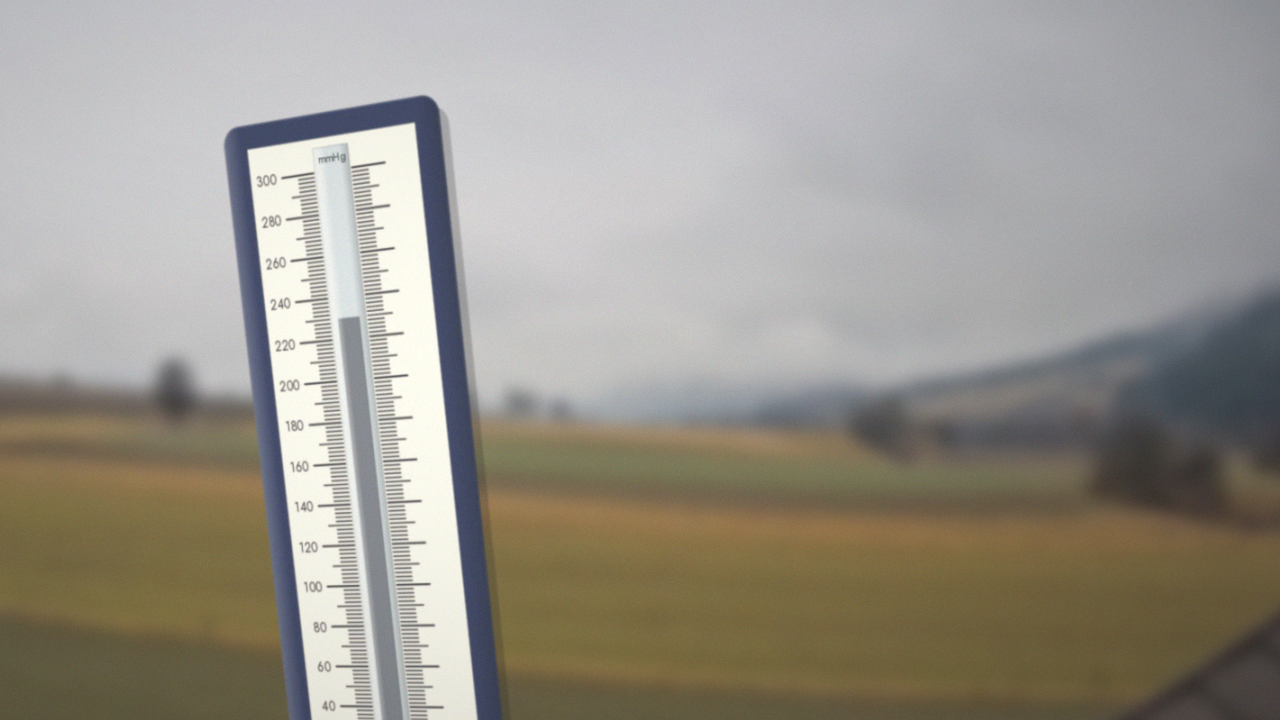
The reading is {"value": 230, "unit": "mmHg"}
